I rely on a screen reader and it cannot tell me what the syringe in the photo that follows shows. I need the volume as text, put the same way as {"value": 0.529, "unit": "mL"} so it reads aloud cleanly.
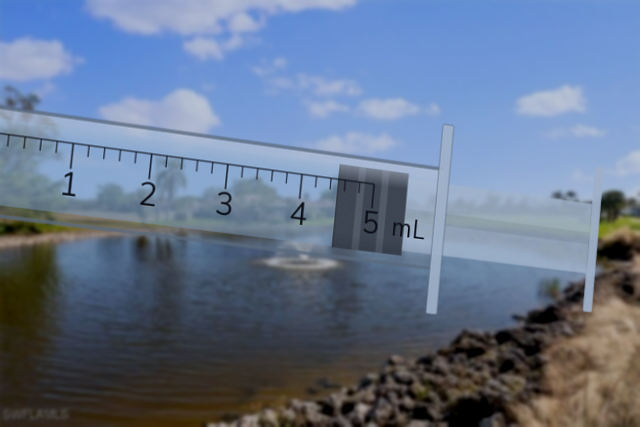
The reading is {"value": 4.5, "unit": "mL"}
